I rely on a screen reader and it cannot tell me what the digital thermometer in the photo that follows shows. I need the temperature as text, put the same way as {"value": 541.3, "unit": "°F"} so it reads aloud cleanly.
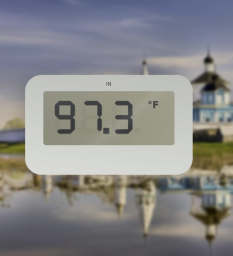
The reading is {"value": 97.3, "unit": "°F"}
